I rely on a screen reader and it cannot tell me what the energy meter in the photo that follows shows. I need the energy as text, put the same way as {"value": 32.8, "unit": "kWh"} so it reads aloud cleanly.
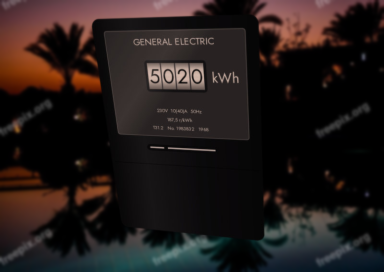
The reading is {"value": 5020, "unit": "kWh"}
